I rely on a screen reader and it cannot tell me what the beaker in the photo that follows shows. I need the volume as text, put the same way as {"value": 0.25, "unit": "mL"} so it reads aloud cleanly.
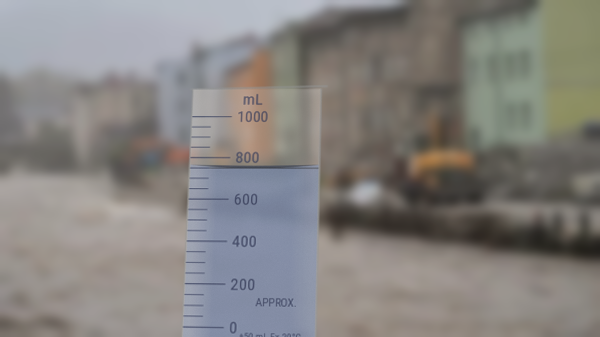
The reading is {"value": 750, "unit": "mL"}
